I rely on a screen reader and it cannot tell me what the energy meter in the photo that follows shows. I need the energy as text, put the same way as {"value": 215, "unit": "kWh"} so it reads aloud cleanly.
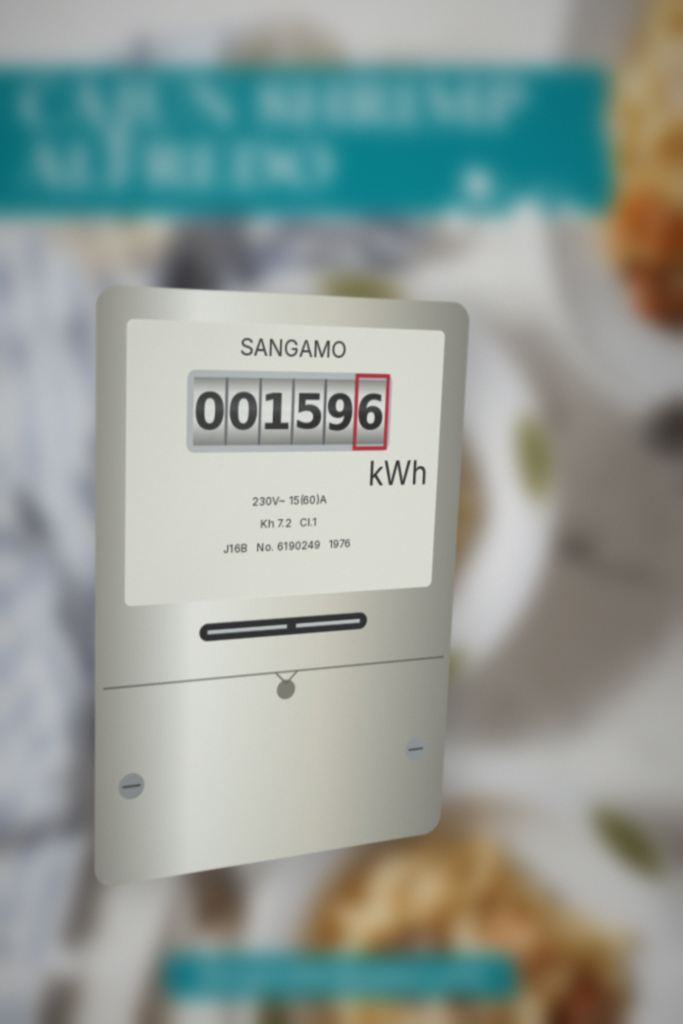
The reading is {"value": 159.6, "unit": "kWh"}
